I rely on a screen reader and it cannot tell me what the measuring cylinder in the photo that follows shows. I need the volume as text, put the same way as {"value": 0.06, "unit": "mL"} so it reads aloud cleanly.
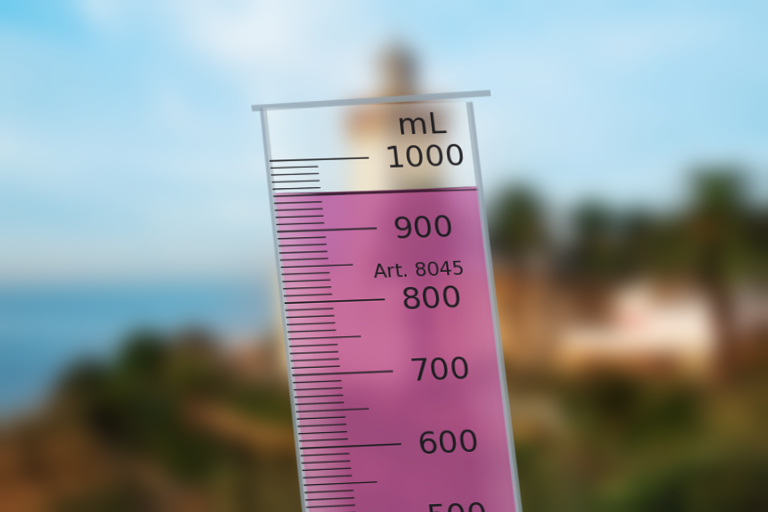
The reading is {"value": 950, "unit": "mL"}
